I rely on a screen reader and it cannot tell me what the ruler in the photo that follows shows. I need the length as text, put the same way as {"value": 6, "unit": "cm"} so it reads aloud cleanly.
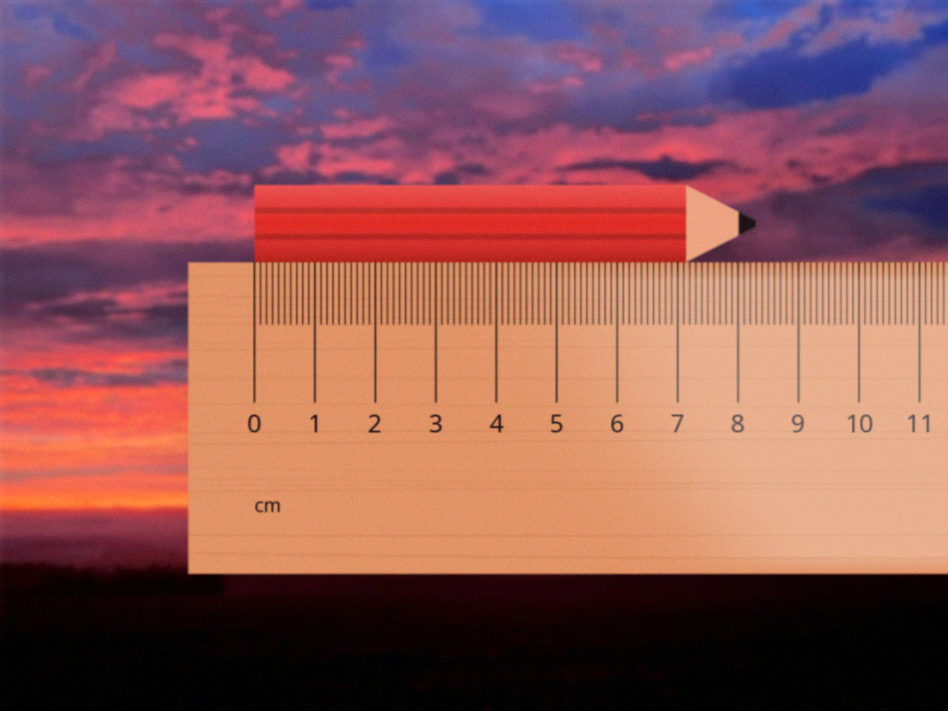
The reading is {"value": 8.3, "unit": "cm"}
